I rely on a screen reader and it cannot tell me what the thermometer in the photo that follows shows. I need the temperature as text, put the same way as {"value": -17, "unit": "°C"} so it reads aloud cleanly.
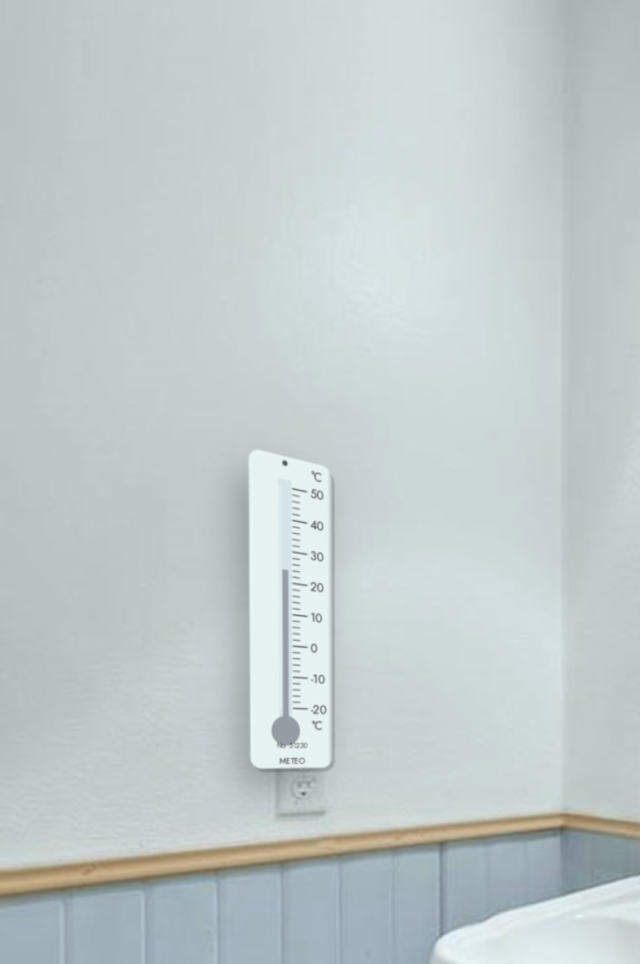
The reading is {"value": 24, "unit": "°C"}
